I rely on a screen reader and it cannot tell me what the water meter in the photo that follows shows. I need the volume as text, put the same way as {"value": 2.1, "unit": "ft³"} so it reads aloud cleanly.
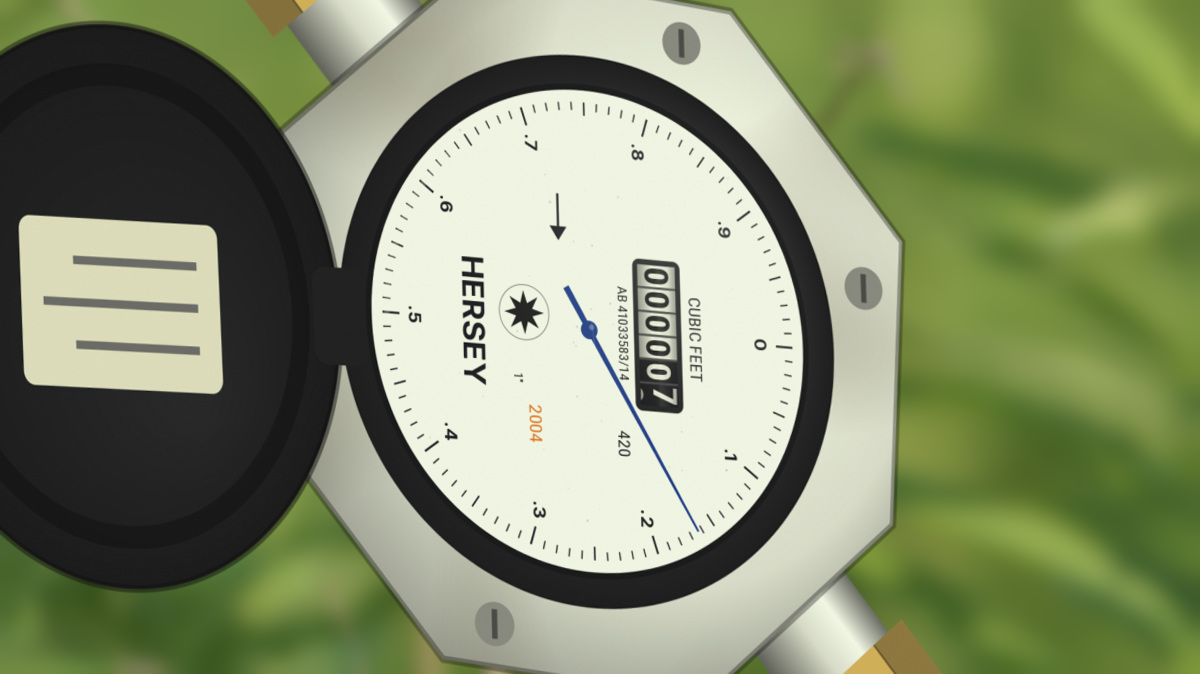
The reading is {"value": 7.16, "unit": "ft³"}
